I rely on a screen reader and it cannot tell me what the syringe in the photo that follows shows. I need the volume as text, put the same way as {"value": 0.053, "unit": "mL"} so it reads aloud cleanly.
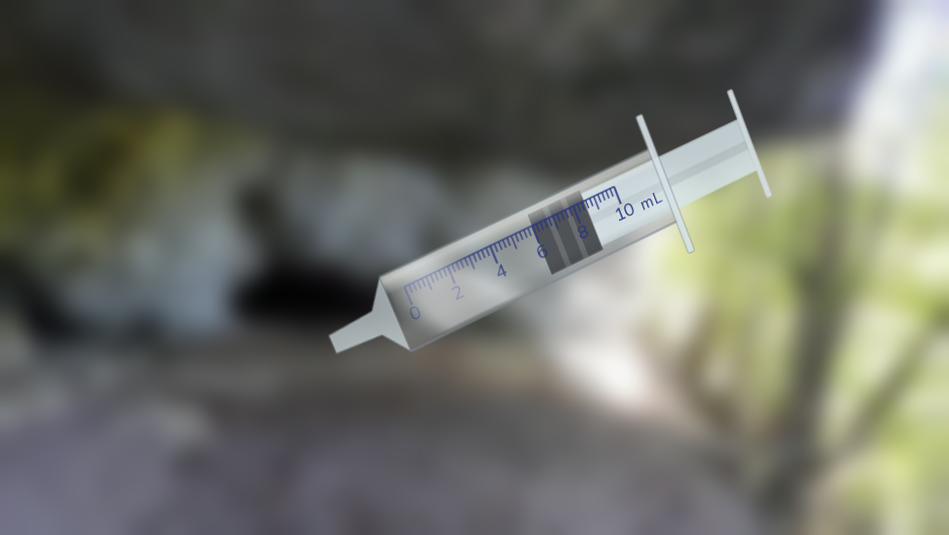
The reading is {"value": 6, "unit": "mL"}
